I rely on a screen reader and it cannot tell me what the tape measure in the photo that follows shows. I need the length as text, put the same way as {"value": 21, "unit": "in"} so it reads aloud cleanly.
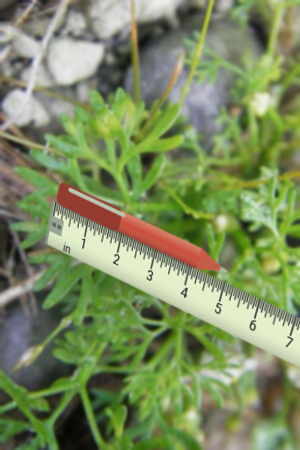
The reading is {"value": 5, "unit": "in"}
